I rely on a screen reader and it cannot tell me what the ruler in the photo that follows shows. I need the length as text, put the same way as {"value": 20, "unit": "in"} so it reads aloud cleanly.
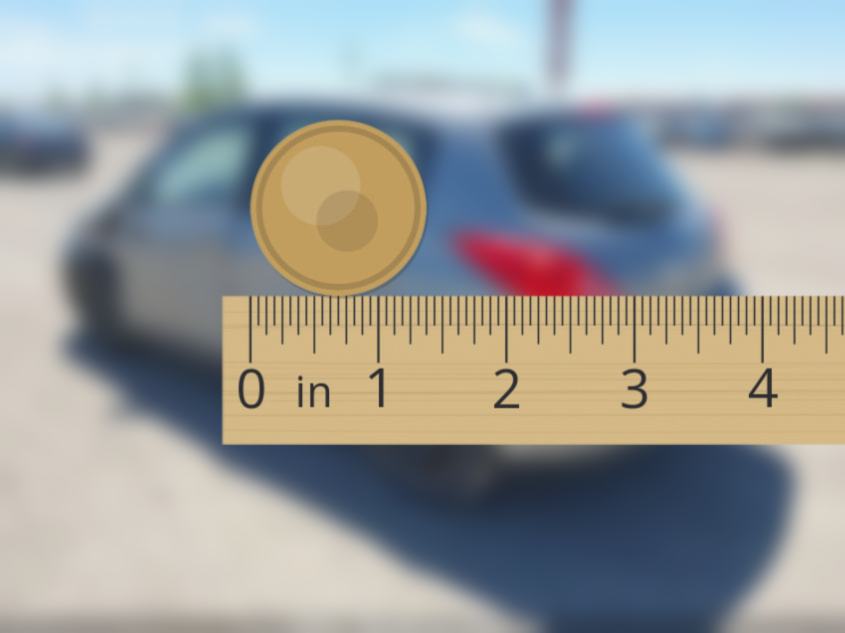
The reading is {"value": 1.375, "unit": "in"}
